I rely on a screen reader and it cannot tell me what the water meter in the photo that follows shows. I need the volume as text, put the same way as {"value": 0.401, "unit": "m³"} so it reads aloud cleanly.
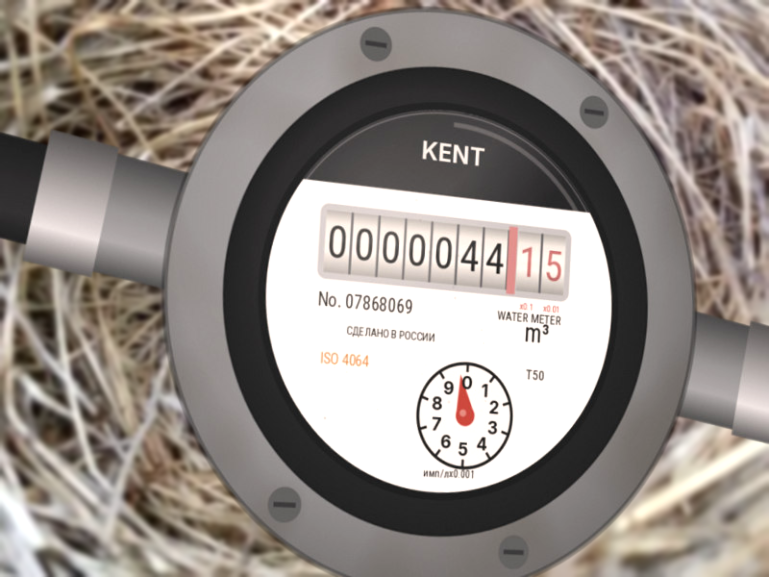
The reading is {"value": 44.149, "unit": "m³"}
